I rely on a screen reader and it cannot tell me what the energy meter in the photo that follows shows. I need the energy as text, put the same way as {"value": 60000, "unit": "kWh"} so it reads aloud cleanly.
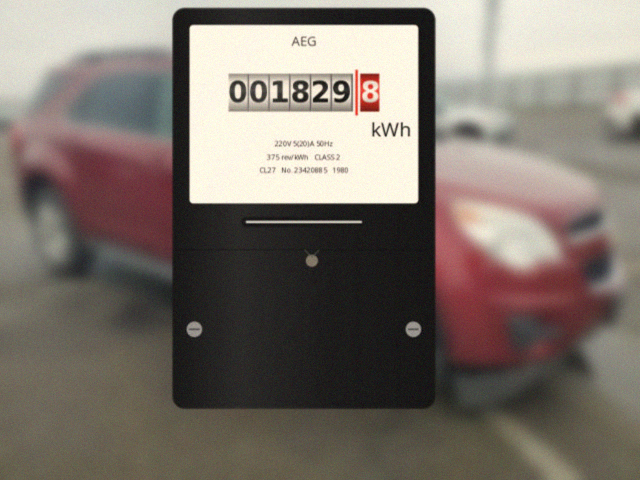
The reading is {"value": 1829.8, "unit": "kWh"}
